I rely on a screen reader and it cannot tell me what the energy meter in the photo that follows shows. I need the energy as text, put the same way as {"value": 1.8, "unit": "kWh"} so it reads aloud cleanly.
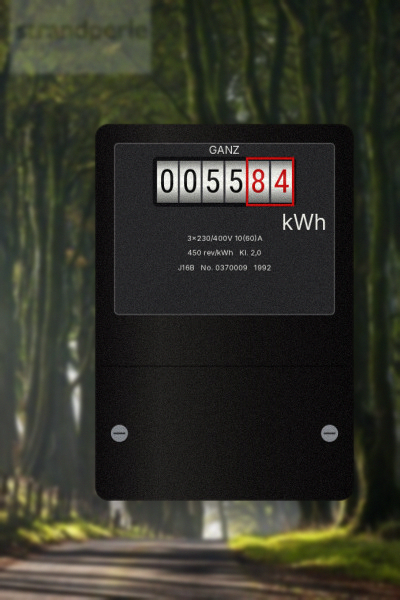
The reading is {"value": 55.84, "unit": "kWh"}
